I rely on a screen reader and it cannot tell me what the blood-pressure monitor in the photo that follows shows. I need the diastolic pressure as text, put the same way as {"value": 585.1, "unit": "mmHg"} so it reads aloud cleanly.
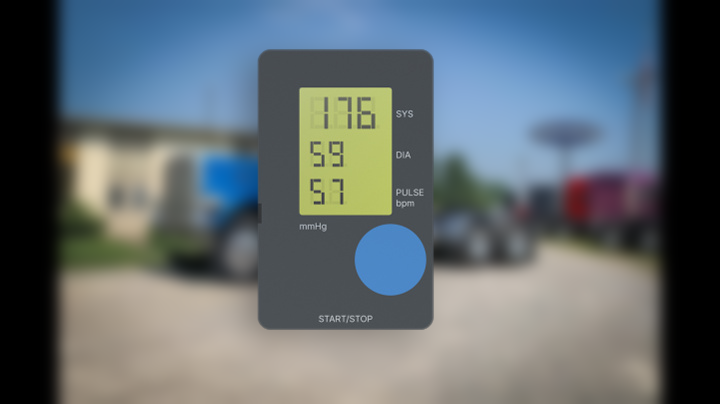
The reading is {"value": 59, "unit": "mmHg"}
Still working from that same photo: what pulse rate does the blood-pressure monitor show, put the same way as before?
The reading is {"value": 57, "unit": "bpm"}
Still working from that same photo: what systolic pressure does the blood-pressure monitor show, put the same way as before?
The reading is {"value": 176, "unit": "mmHg"}
